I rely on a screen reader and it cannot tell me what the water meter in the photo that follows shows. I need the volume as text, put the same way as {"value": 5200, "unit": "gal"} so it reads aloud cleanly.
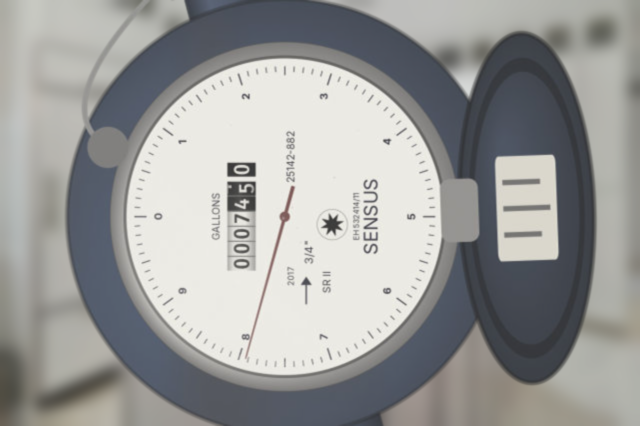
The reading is {"value": 7447.9, "unit": "gal"}
